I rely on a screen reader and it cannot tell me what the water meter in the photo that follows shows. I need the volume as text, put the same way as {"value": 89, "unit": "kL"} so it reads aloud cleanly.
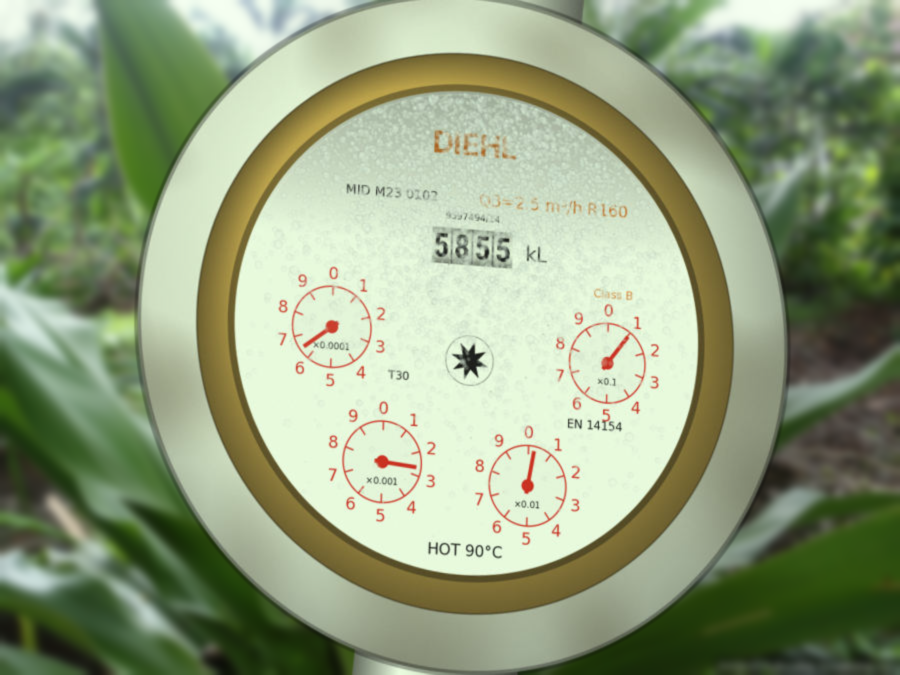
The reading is {"value": 5855.1026, "unit": "kL"}
